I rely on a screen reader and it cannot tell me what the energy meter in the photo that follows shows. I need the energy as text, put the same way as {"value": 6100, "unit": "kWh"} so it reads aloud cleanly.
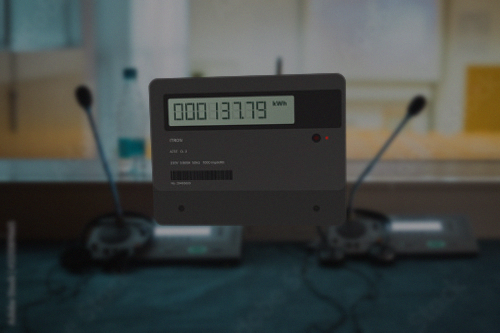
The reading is {"value": 137.79, "unit": "kWh"}
